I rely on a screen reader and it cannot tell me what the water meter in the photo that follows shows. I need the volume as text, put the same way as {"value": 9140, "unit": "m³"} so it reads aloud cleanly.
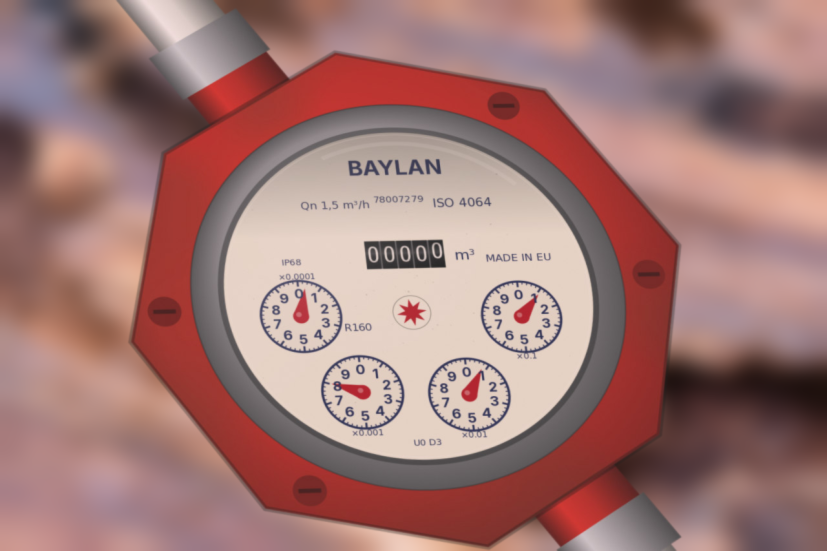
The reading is {"value": 0.1080, "unit": "m³"}
